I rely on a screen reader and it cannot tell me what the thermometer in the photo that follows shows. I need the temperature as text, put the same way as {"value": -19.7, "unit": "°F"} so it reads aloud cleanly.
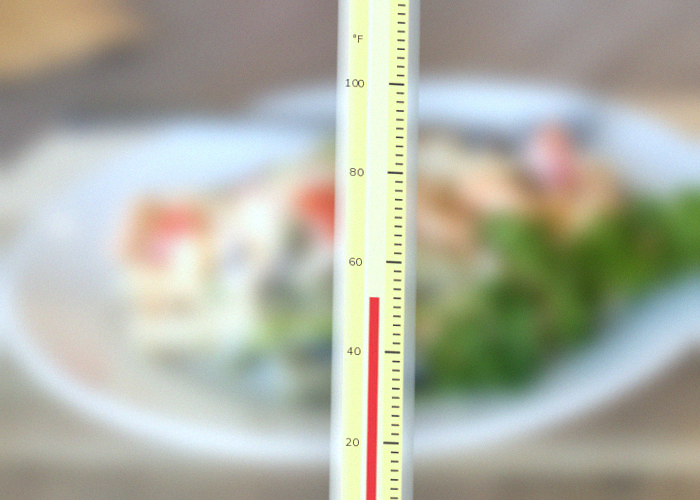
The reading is {"value": 52, "unit": "°F"}
